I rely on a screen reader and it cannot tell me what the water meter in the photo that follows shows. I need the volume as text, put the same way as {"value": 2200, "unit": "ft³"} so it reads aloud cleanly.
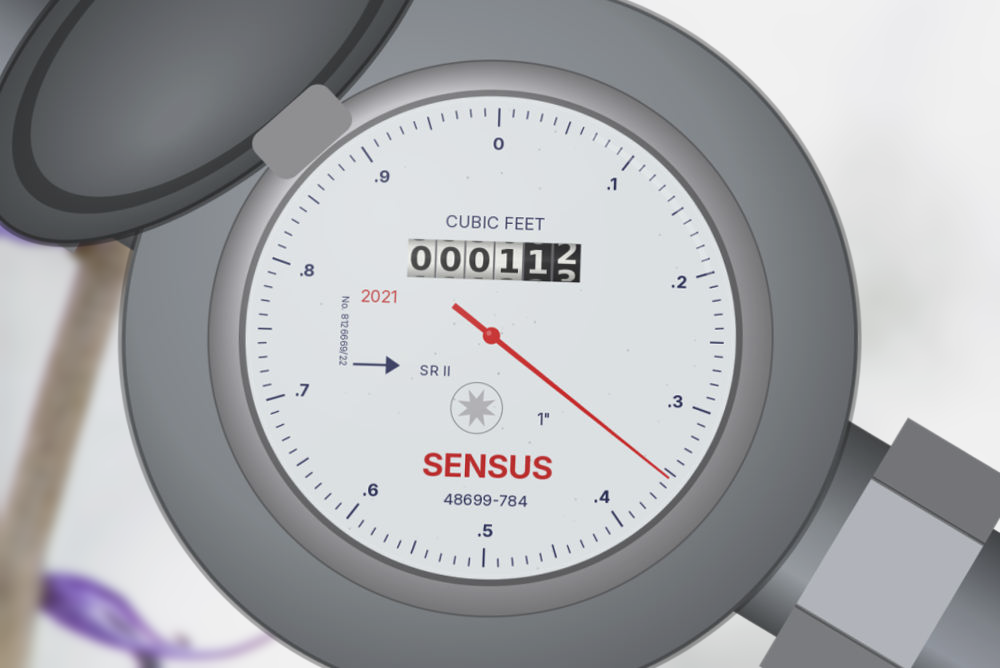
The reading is {"value": 112.35, "unit": "ft³"}
